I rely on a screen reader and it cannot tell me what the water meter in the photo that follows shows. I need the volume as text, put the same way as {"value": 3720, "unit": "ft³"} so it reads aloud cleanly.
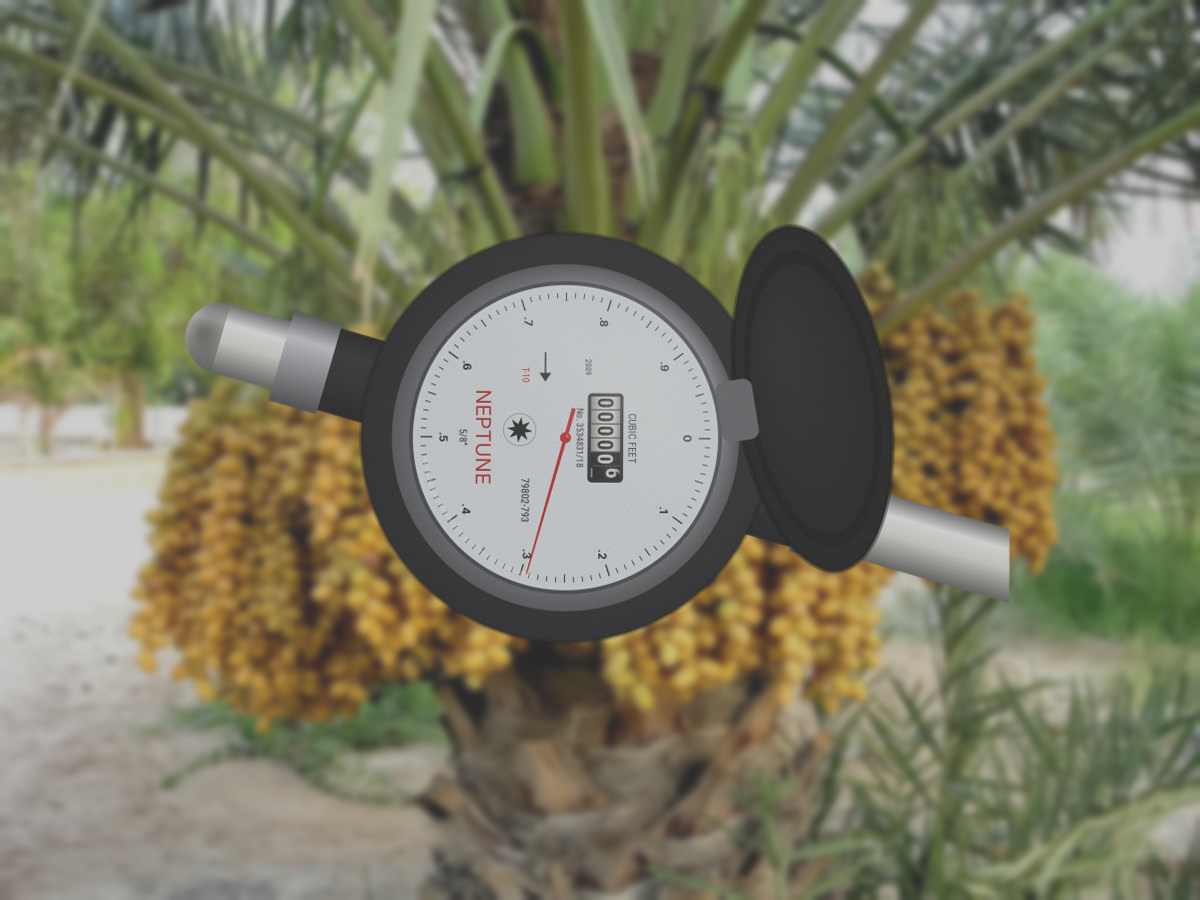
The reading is {"value": 6.29, "unit": "ft³"}
